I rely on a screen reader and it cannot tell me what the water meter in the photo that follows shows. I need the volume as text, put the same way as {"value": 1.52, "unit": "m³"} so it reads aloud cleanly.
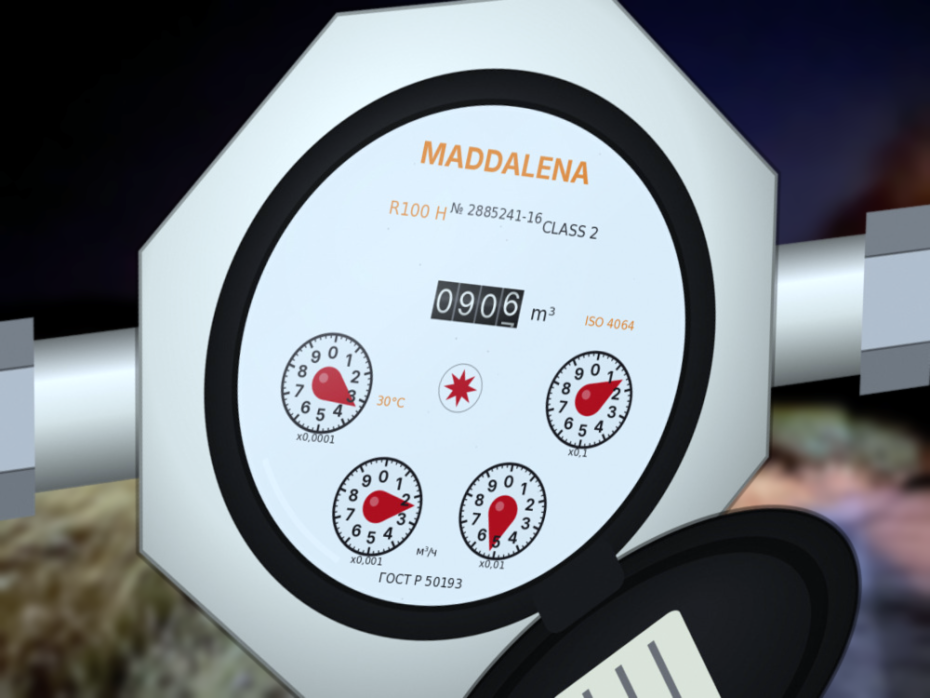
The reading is {"value": 906.1523, "unit": "m³"}
